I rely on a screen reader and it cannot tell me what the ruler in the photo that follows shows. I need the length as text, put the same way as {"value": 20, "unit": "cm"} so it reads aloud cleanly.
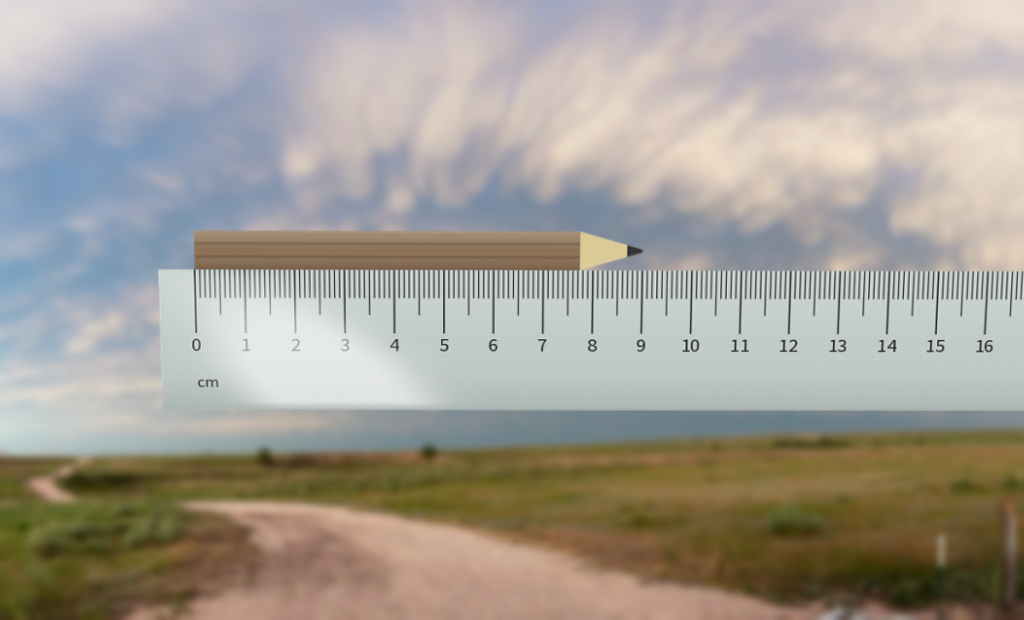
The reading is {"value": 9, "unit": "cm"}
